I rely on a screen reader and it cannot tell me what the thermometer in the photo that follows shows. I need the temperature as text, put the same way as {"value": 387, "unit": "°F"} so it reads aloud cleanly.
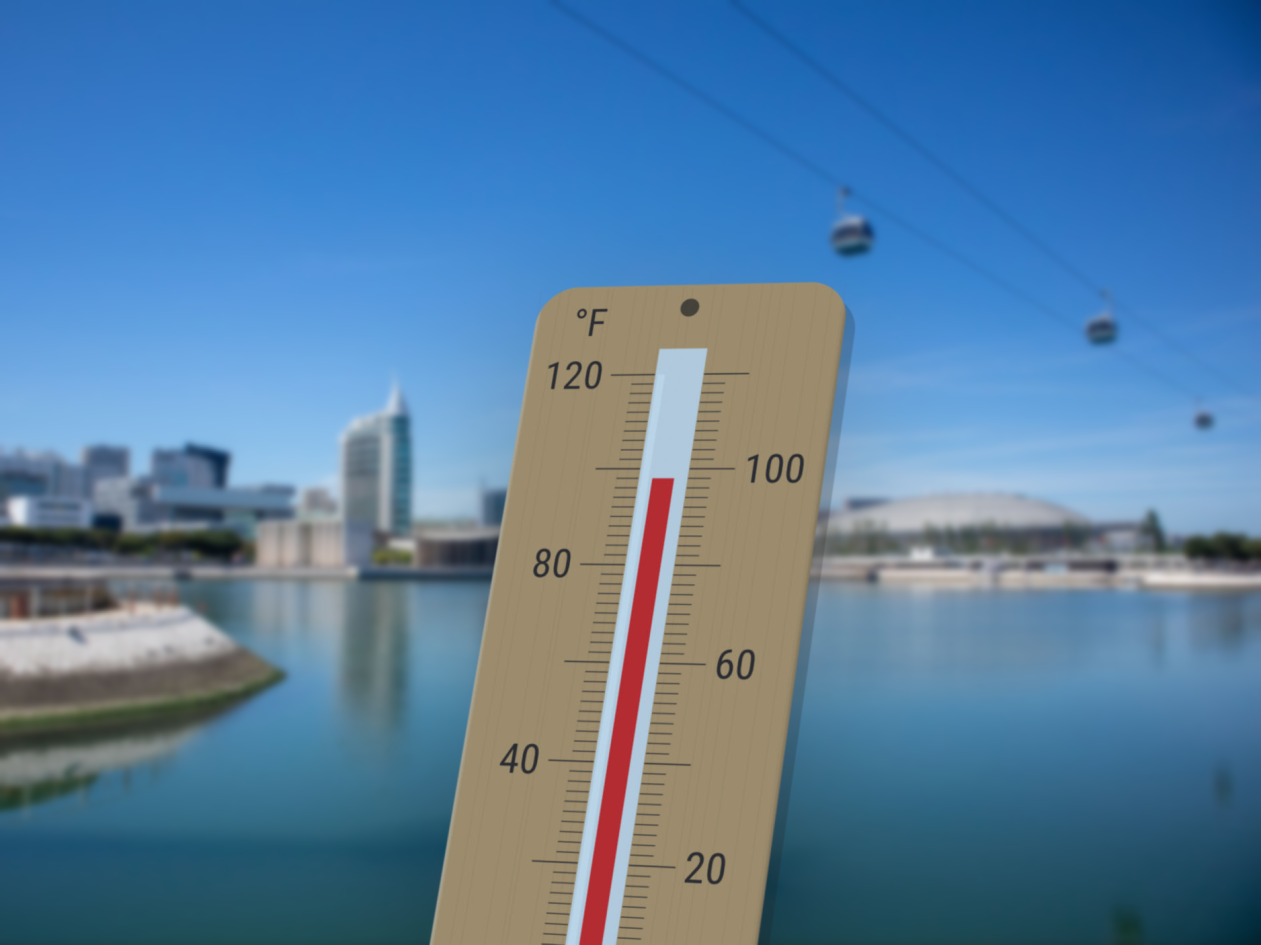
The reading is {"value": 98, "unit": "°F"}
